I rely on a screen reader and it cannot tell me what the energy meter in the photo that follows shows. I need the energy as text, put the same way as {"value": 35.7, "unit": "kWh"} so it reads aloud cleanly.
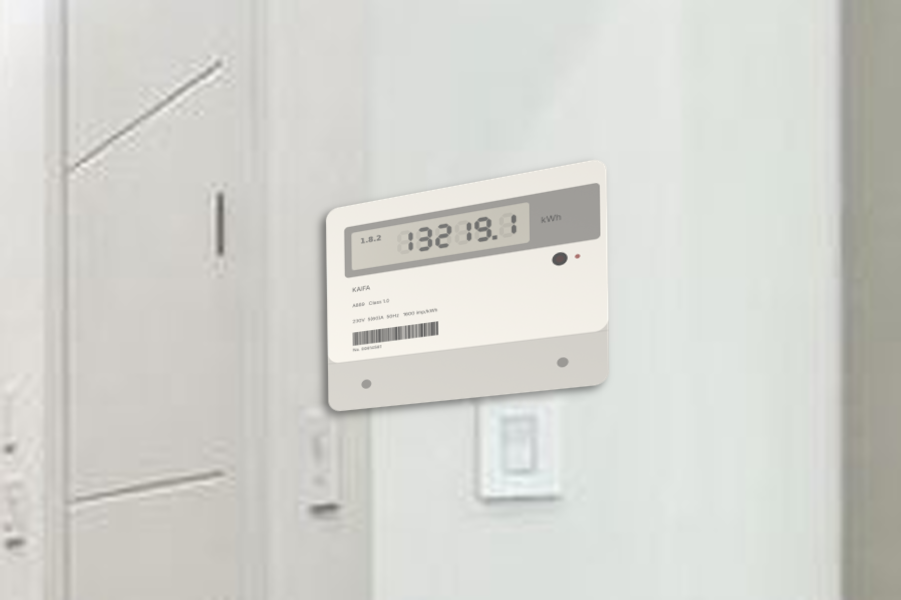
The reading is {"value": 13219.1, "unit": "kWh"}
